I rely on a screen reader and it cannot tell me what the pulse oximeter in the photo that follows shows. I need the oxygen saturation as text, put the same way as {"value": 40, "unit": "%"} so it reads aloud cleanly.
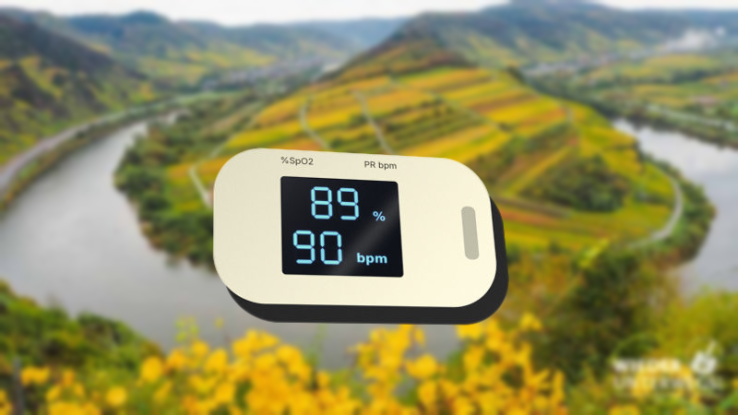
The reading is {"value": 89, "unit": "%"}
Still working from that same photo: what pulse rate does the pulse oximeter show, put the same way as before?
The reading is {"value": 90, "unit": "bpm"}
